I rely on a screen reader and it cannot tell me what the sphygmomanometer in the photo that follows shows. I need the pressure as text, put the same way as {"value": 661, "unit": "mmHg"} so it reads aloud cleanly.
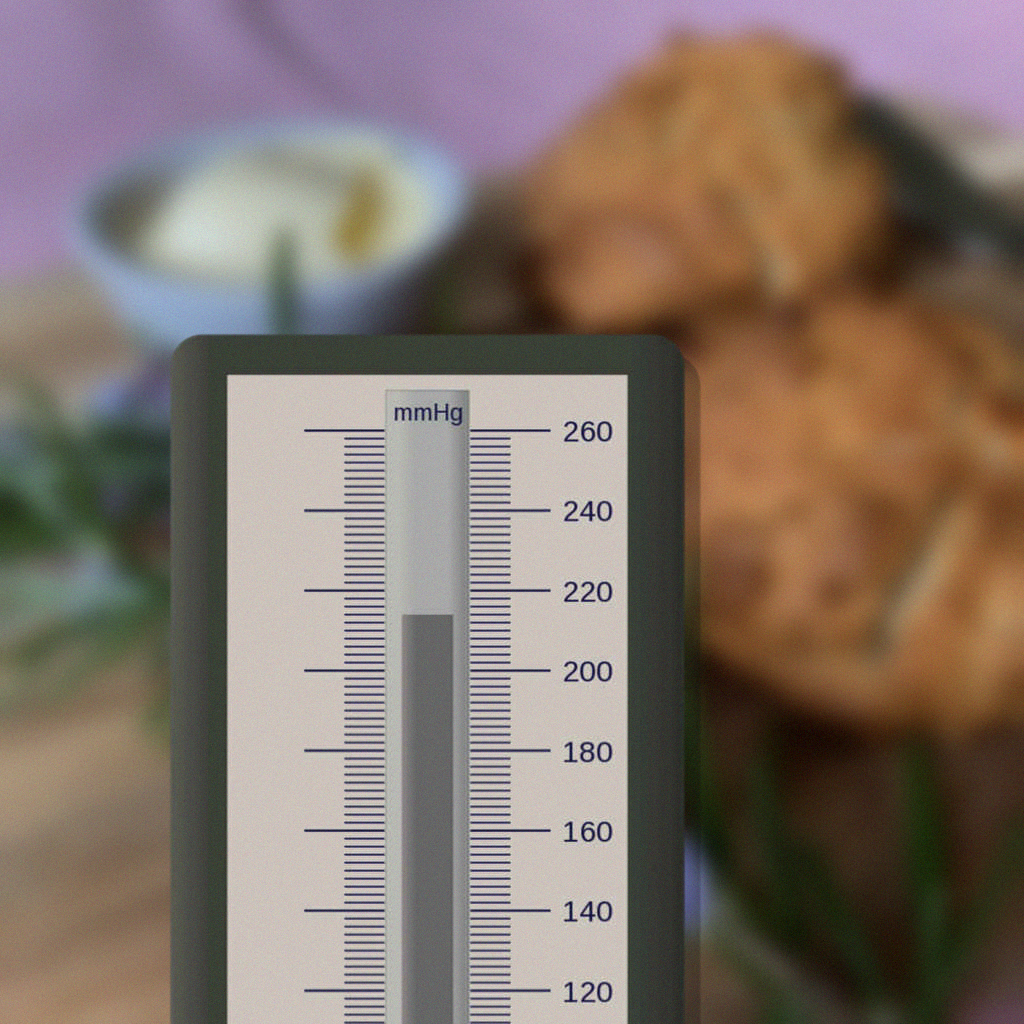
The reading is {"value": 214, "unit": "mmHg"}
